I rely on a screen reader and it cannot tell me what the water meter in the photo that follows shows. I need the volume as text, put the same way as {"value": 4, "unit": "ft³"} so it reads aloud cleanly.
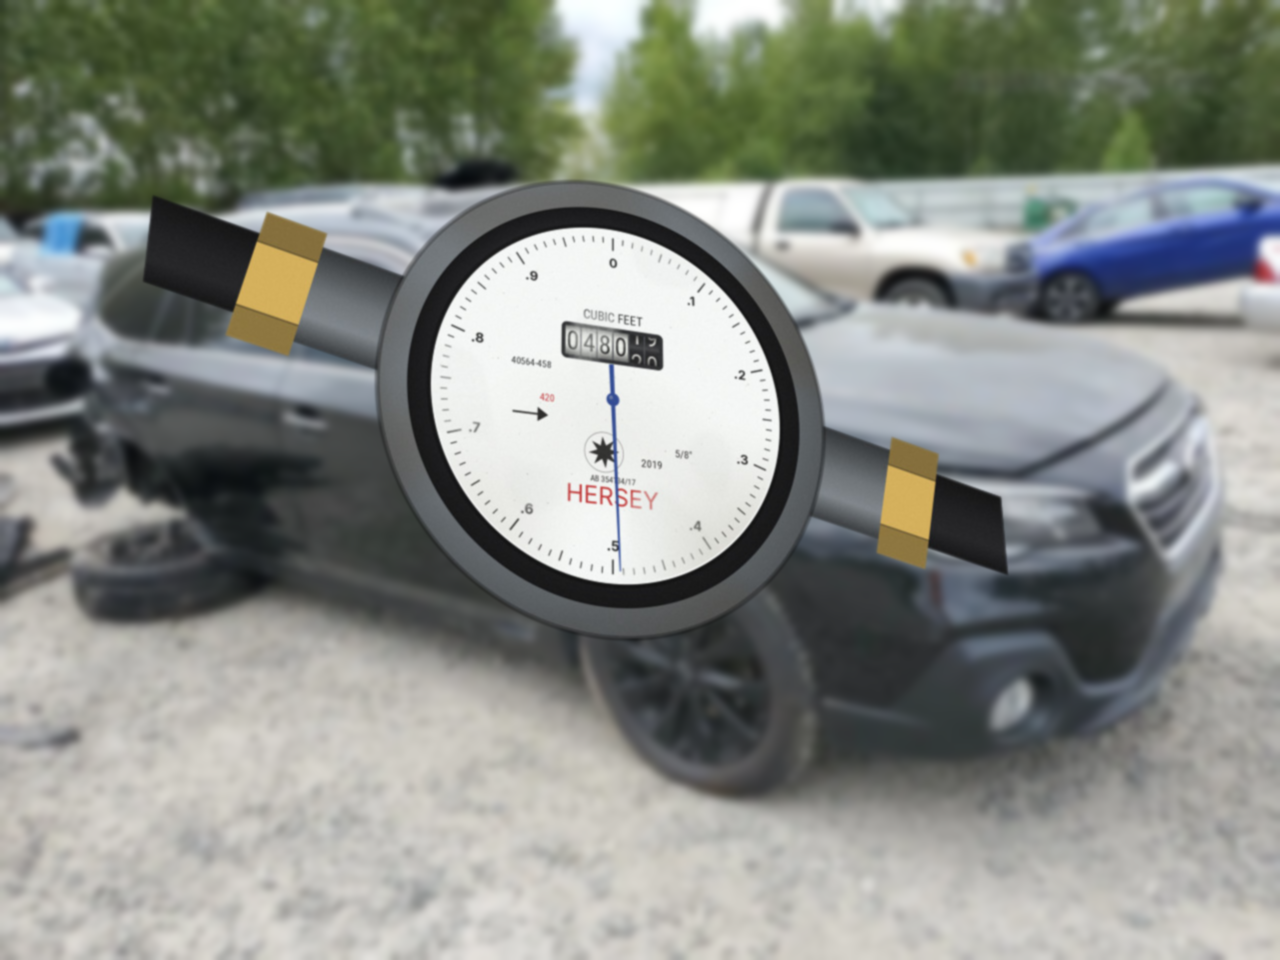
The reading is {"value": 48019.49, "unit": "ft³"}
